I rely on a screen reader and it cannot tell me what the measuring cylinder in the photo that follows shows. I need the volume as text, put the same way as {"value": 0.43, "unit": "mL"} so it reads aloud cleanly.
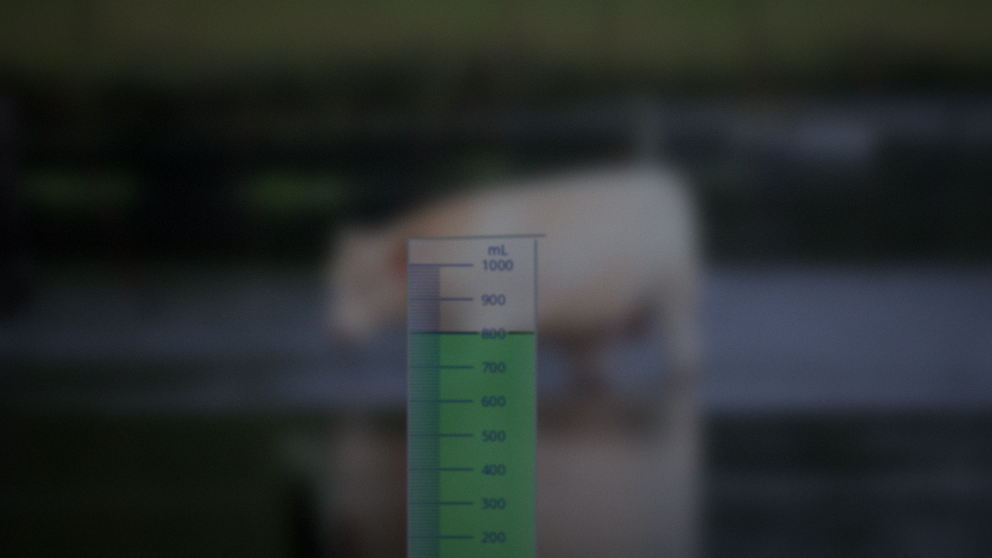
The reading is {"value": 800, "unit": "mL"}
